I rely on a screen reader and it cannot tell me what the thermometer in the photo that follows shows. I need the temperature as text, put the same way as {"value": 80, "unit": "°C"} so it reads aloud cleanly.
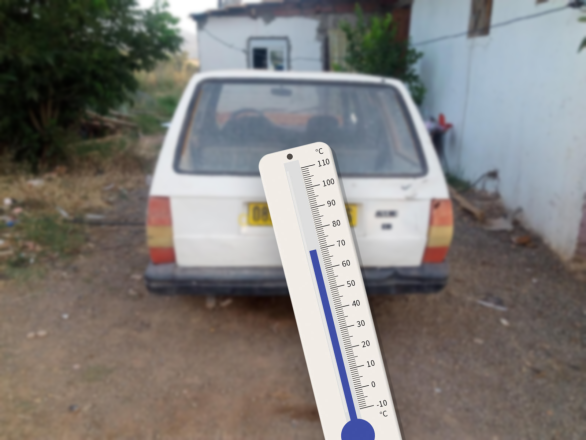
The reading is {"value": 70, "unit": "°C"}
